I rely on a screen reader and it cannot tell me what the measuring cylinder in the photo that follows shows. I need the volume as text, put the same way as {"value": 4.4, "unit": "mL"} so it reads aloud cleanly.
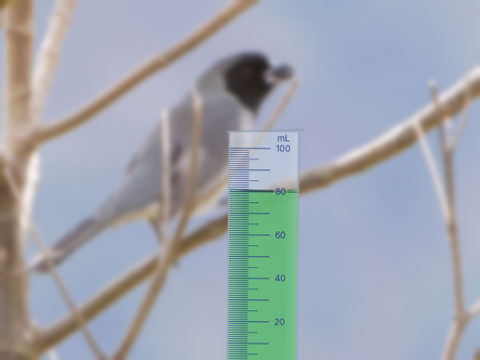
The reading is {"value": 80, "unit": "mL"}
